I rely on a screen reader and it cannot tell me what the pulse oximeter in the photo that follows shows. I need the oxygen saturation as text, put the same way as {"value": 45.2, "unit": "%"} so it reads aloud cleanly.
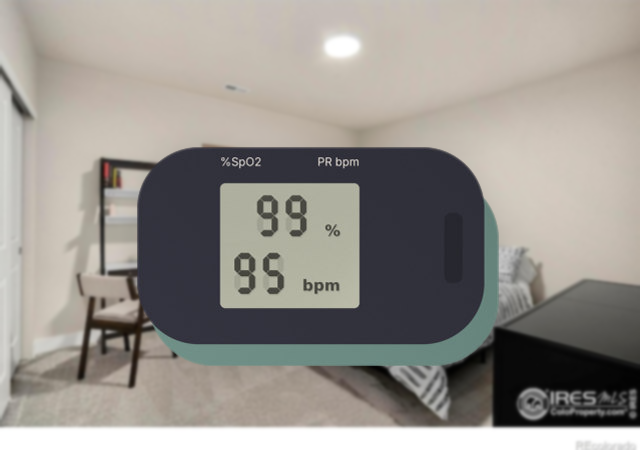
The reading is {"value": 99, "unit": "%"}
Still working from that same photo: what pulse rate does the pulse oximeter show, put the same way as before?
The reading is {"value": 95, "unit": "bpm"}
